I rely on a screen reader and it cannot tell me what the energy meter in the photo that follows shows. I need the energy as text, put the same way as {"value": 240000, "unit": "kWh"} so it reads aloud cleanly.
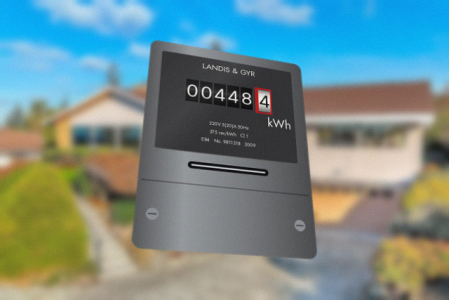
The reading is {"value": 448.4, "unit": "kWh"}
